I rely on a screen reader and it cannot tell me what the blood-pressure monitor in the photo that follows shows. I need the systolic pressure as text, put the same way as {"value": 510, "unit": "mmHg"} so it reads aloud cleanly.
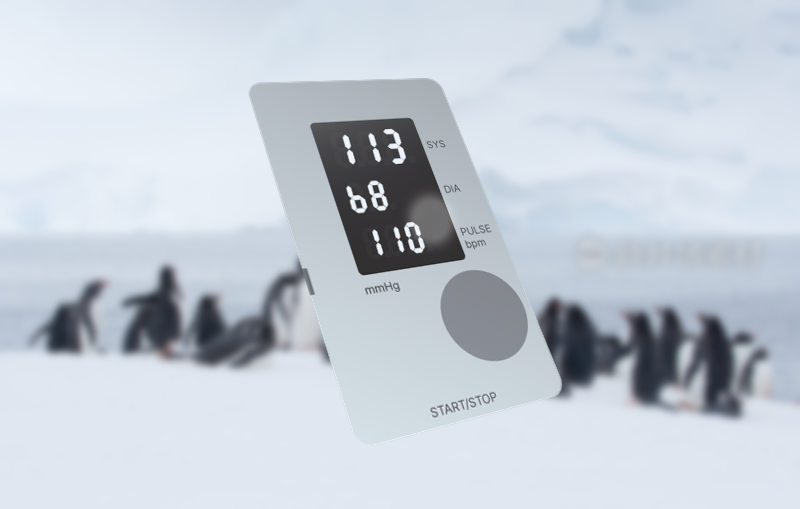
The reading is {"value": 113, "unit": "mmHg"}
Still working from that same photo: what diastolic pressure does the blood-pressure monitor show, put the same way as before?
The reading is {"value": 68, "unit": "mmHg"}
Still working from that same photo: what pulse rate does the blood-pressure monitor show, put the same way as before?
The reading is {"value": 110, "unit": "bpm"}
